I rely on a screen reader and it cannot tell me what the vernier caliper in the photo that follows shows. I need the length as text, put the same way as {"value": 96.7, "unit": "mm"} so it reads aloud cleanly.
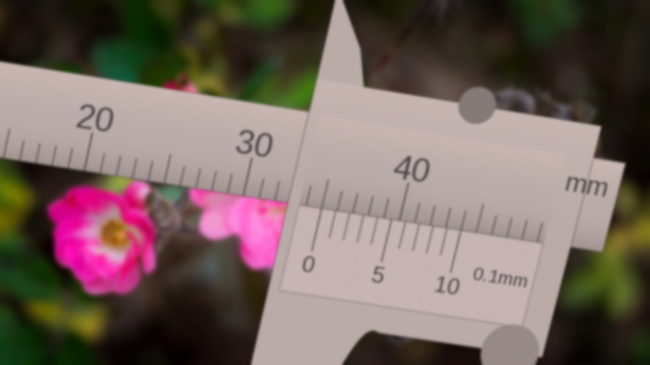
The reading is {"value": 35.0, "unit": "mm"}
